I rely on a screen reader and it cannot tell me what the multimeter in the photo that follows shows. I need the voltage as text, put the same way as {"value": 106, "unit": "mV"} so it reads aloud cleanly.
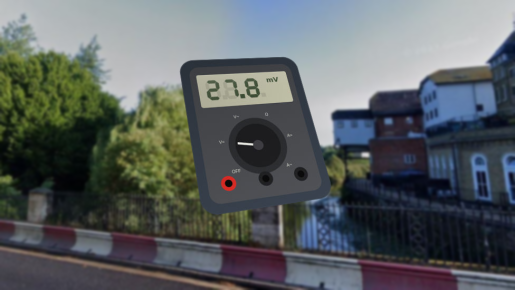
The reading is {"value": 27.8, "unit": "mV"}
